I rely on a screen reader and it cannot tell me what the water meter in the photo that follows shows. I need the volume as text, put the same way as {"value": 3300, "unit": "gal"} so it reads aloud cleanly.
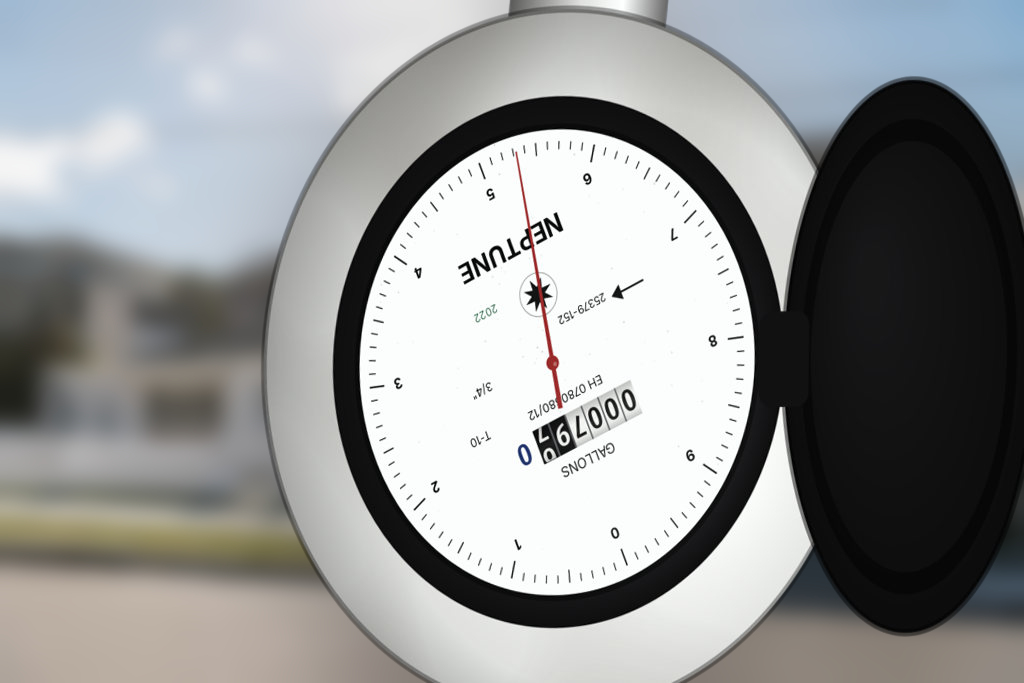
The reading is {"value": 7965.3, "unit": "gal"}
